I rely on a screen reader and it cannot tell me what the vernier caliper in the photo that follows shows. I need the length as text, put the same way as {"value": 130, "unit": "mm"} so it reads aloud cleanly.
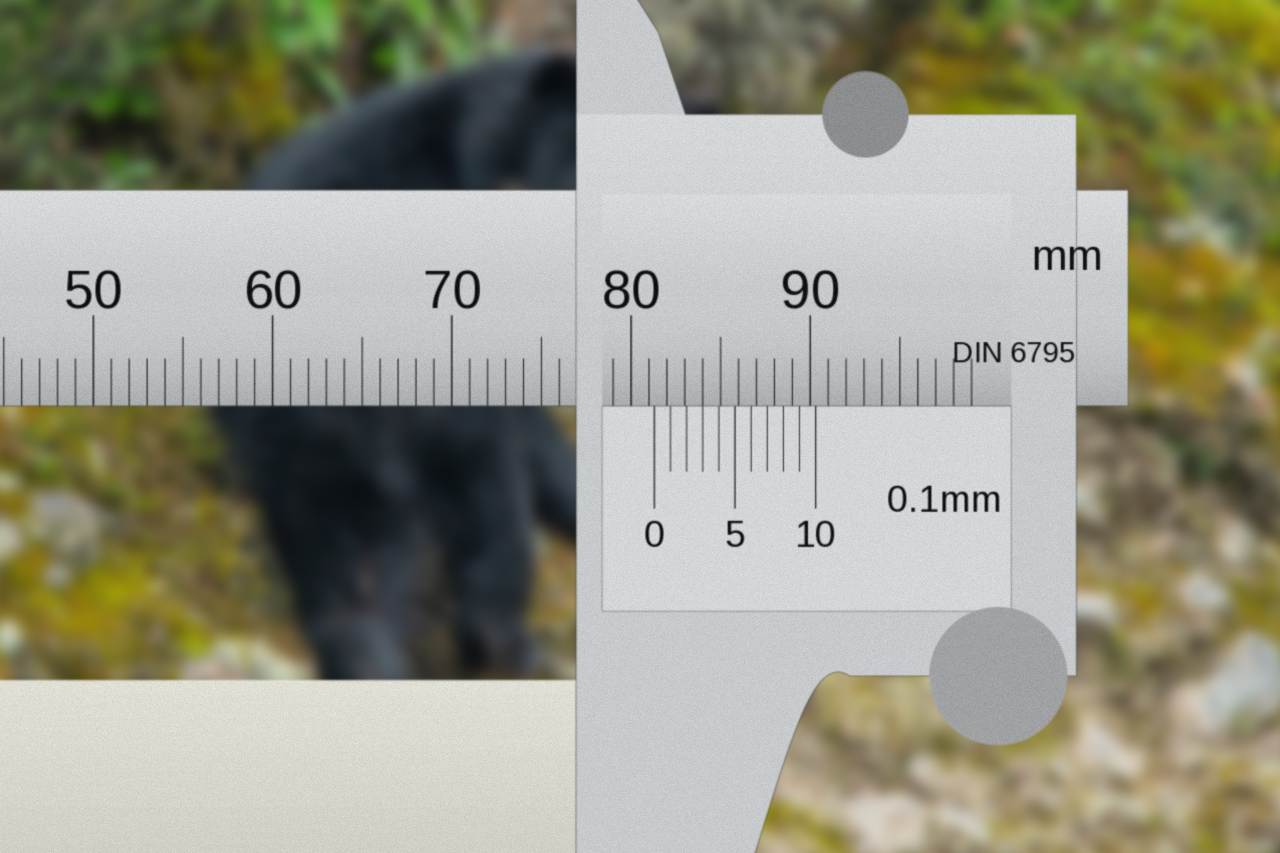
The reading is {"value": 81.3, "unit": "mm"}
